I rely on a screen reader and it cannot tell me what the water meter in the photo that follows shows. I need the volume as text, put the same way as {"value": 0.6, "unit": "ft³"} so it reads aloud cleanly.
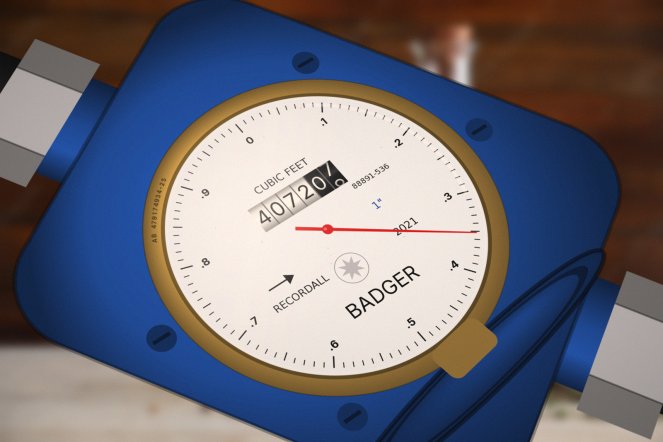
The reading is {"value": 407207.35, "unit": "ft³"}
